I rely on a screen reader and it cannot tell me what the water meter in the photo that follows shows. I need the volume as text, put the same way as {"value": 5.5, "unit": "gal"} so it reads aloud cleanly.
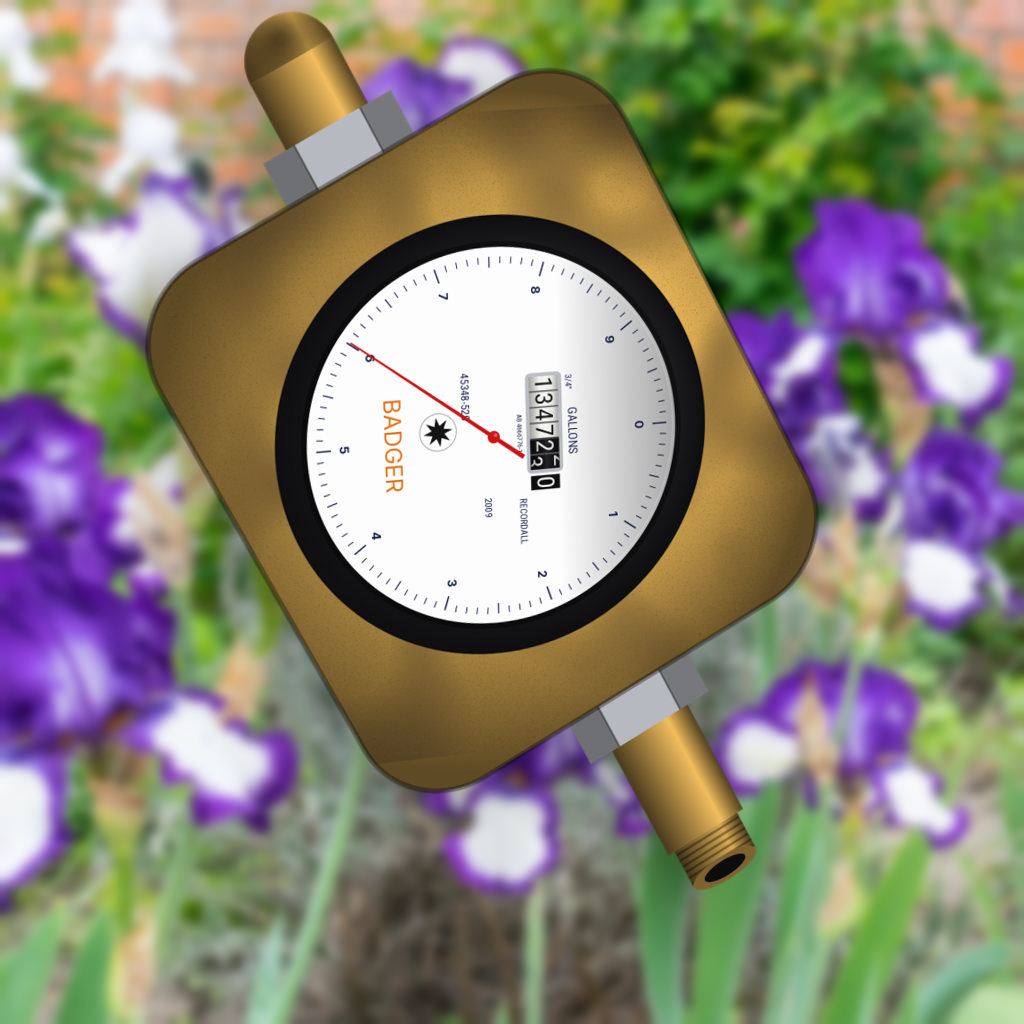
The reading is {"value": 1347226.0, "unit": "gal"}
